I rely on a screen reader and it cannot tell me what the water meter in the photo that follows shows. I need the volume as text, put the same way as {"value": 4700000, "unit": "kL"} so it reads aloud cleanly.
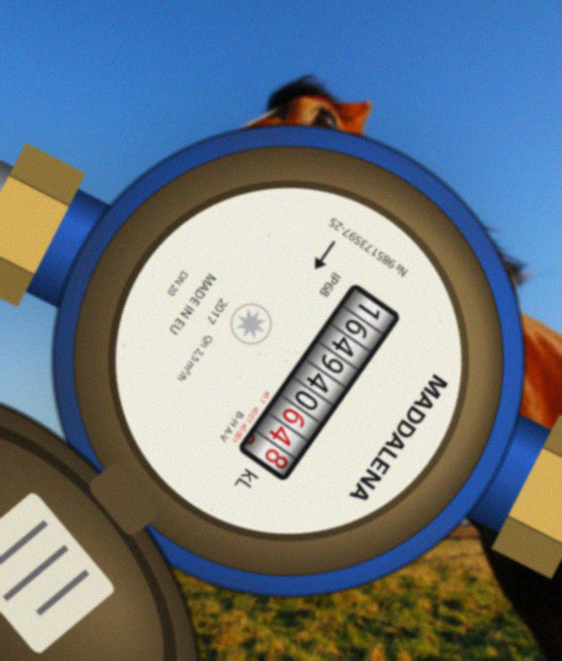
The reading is {"value": 164940.648, "unit": "kL"}
